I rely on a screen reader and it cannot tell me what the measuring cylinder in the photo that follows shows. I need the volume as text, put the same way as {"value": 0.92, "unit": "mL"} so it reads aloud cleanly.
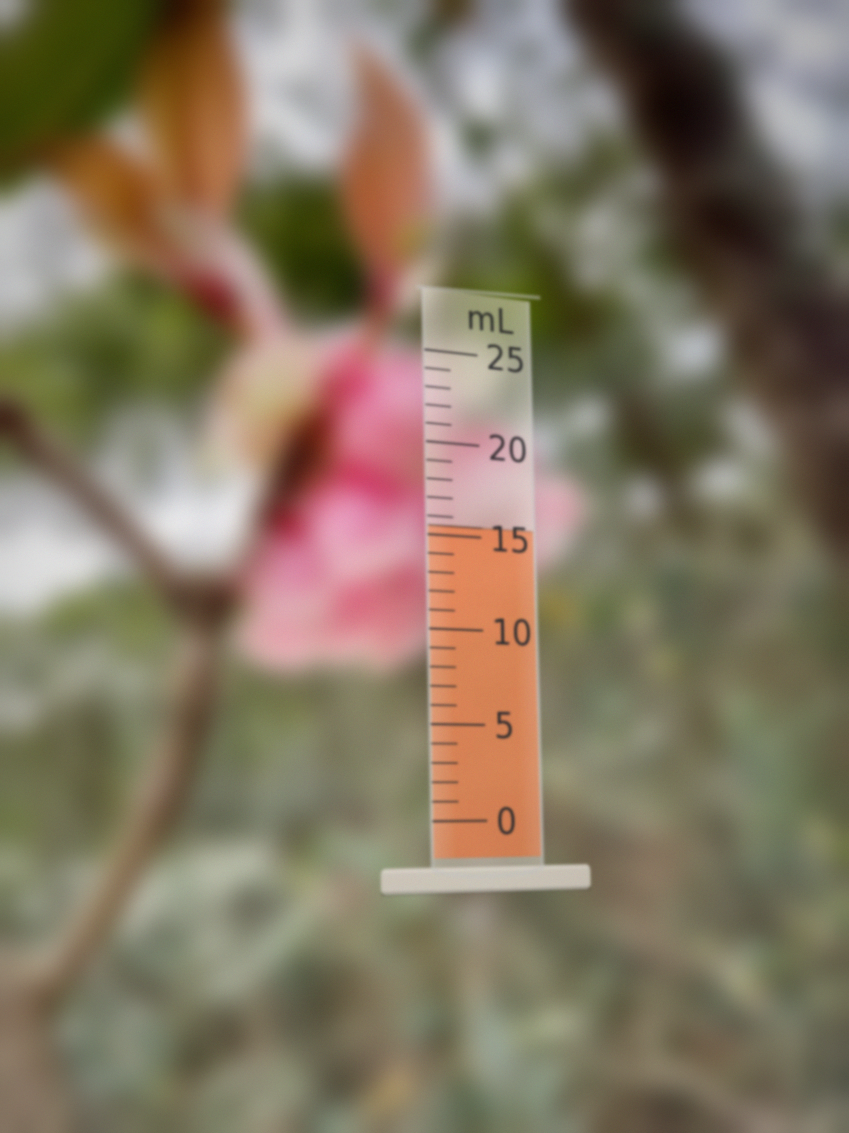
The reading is {"value": 15.5, "unit": "mL"}
